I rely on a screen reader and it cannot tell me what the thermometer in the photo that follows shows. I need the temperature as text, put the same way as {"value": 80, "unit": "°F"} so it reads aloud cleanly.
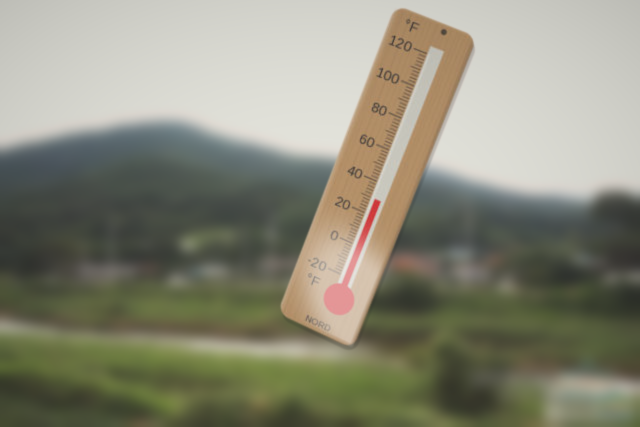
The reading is {"value": 30, "unit": "°F"}
